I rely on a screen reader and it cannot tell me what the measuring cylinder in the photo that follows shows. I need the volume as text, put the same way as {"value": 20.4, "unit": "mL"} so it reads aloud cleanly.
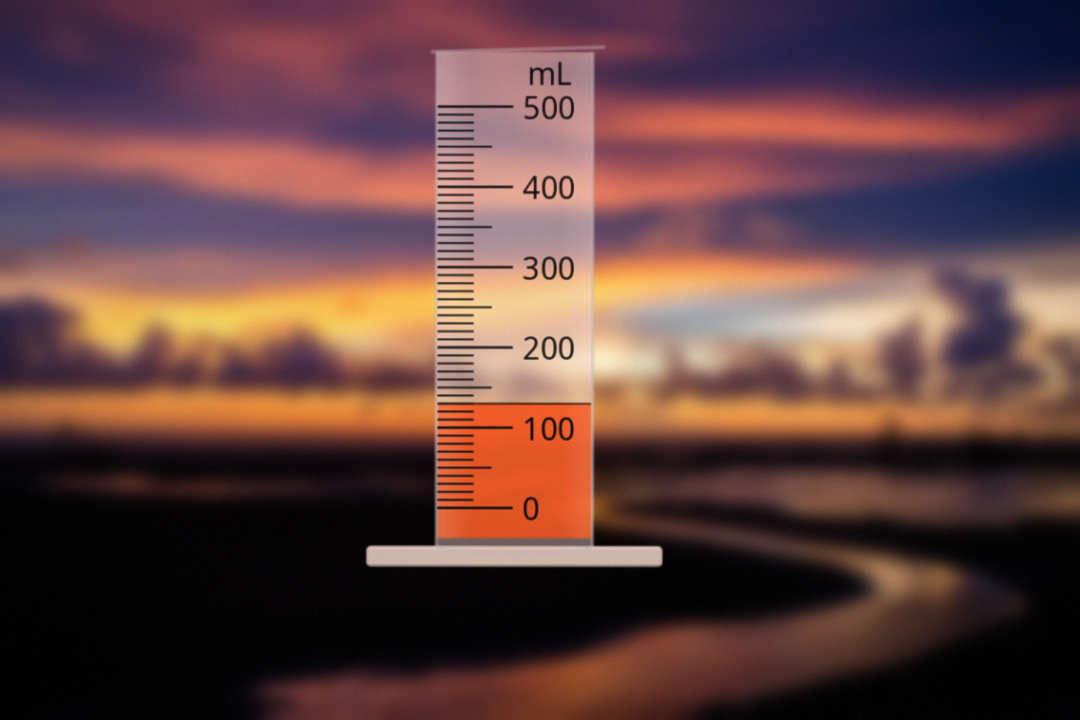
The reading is {"value": 130, "unit": "mL"}
